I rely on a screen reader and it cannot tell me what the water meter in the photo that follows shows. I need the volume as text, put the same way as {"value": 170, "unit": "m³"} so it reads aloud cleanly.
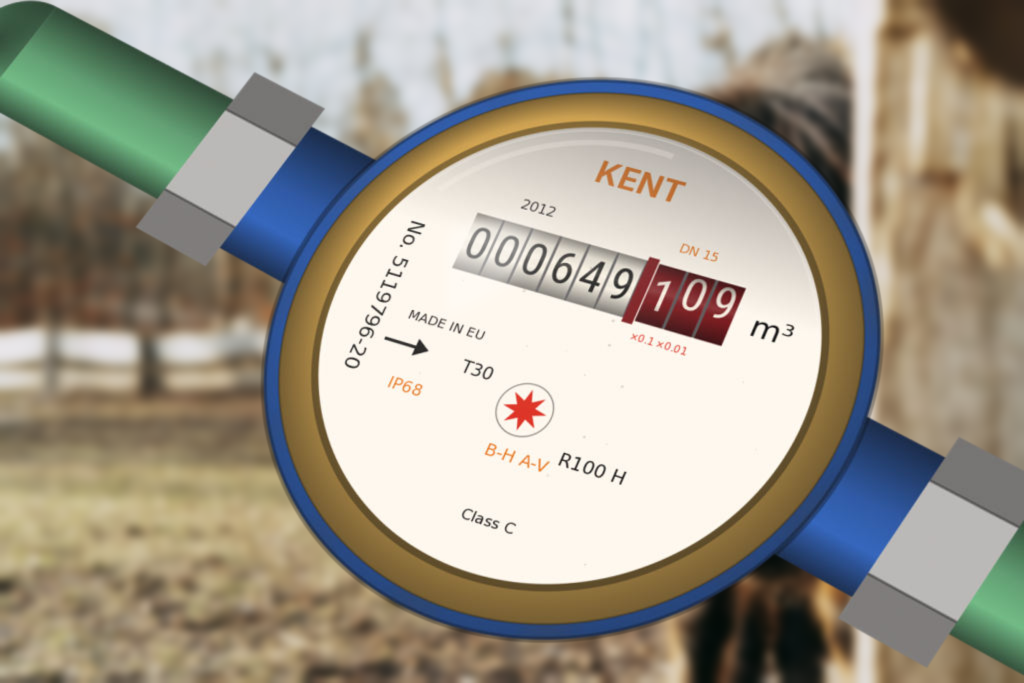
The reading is {"value": 649.109, "unit": "m³"}
